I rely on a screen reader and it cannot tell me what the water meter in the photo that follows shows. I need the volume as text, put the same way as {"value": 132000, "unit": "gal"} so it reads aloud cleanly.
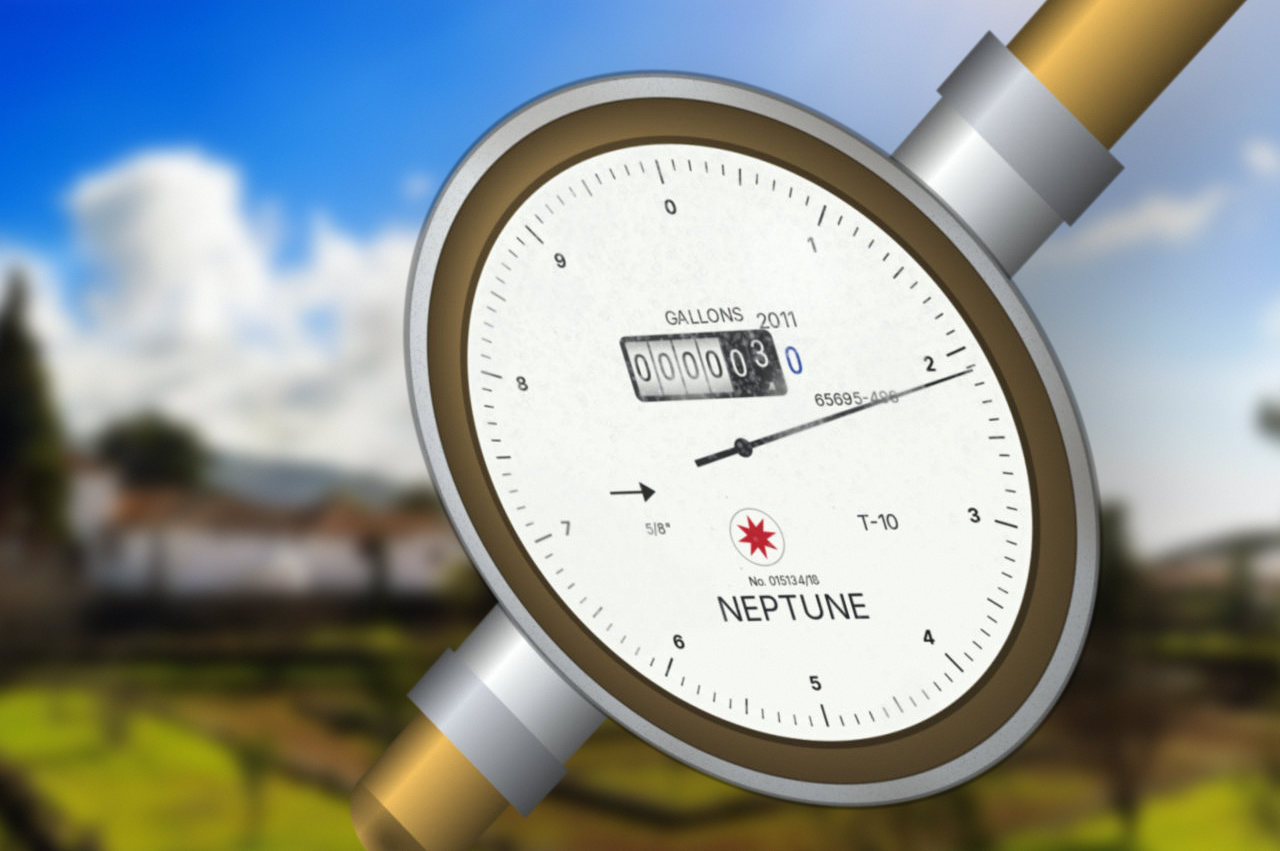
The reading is {"value": 32.1, "unit": "gal"}
